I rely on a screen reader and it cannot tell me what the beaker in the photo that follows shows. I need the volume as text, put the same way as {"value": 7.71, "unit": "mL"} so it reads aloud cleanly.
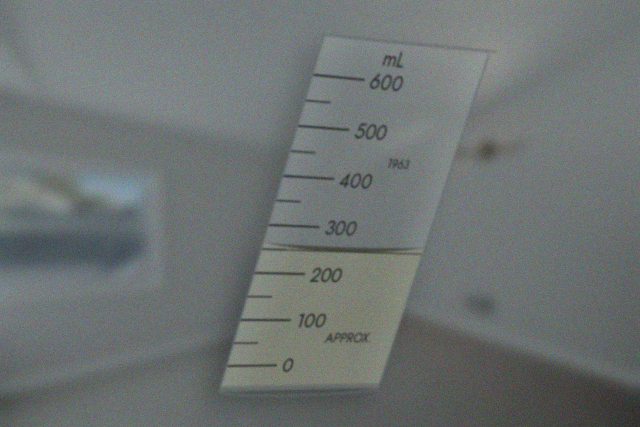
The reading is {"value": 250, "unit": "mL"}
